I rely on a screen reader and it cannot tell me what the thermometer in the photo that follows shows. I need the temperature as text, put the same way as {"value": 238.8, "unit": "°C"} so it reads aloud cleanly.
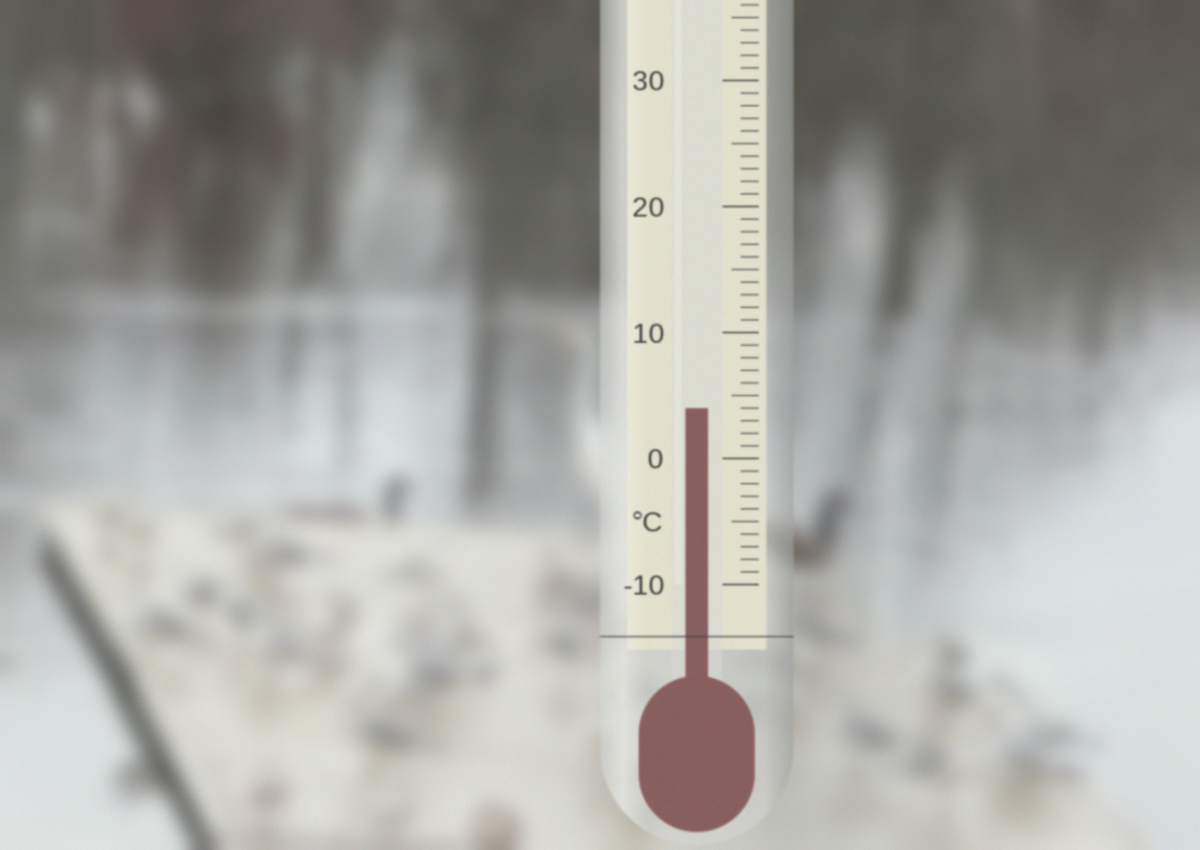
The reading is {"value": 4, "unit": "°C"}
